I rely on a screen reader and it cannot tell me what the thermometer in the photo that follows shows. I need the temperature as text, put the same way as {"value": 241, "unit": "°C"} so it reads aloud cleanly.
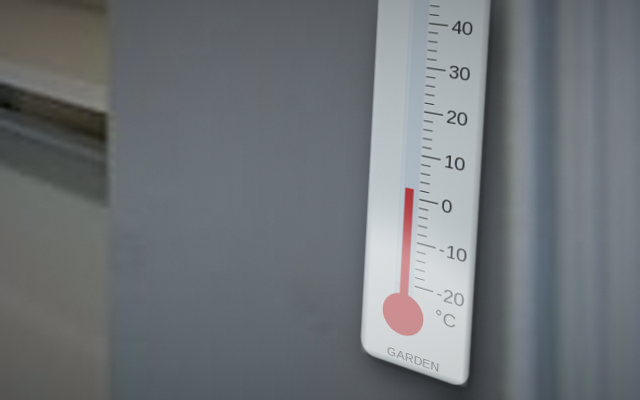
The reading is {"value": 2, "unit": "°C"}
